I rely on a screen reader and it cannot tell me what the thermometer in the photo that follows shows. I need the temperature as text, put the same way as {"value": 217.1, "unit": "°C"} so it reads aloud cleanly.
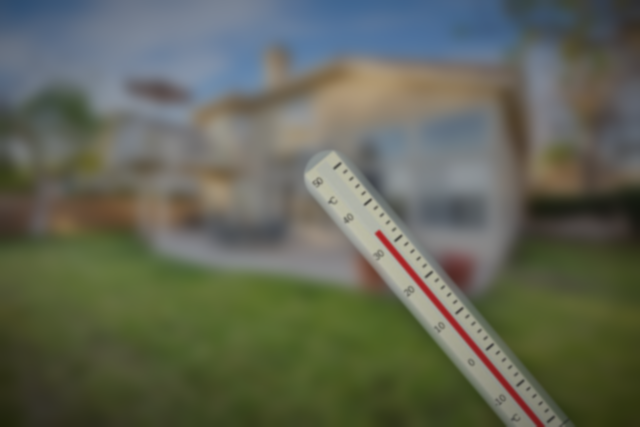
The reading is {"value": 34, "unit": "°C"}
